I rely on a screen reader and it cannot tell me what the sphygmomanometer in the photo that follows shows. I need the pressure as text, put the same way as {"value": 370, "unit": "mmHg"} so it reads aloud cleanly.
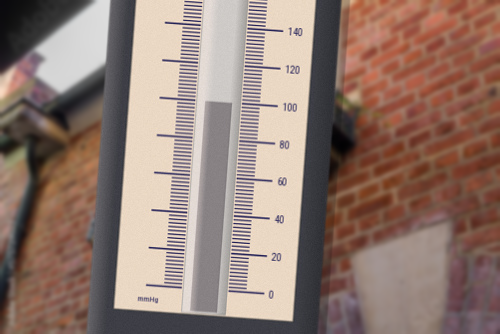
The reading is {"value": 100, "unit": "mmHg"}
